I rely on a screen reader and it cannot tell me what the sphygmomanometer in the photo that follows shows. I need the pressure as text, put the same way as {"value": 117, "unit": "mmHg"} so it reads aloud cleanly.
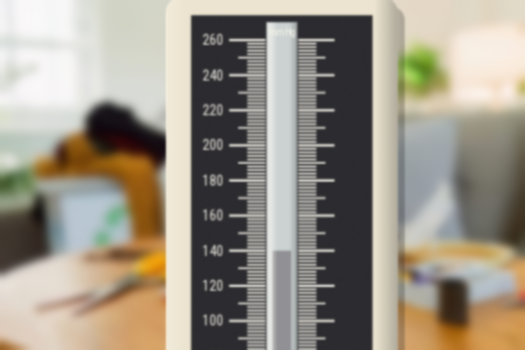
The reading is {"value": 140, "unit": "mmHg"}
